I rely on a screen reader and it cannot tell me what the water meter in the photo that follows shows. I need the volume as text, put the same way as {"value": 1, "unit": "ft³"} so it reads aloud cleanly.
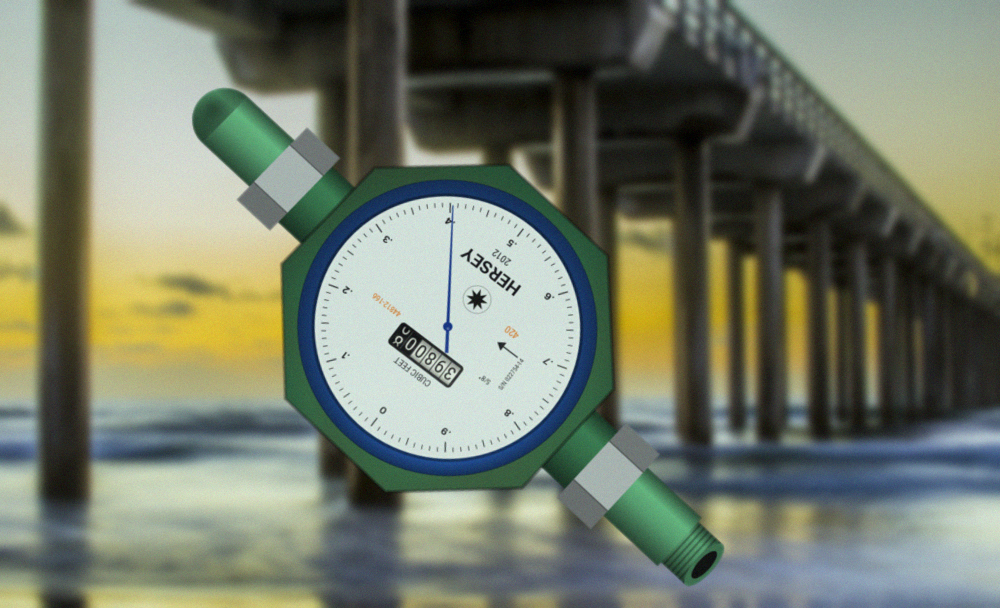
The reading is {"value": 398008.40, "unit": "ft³"}
